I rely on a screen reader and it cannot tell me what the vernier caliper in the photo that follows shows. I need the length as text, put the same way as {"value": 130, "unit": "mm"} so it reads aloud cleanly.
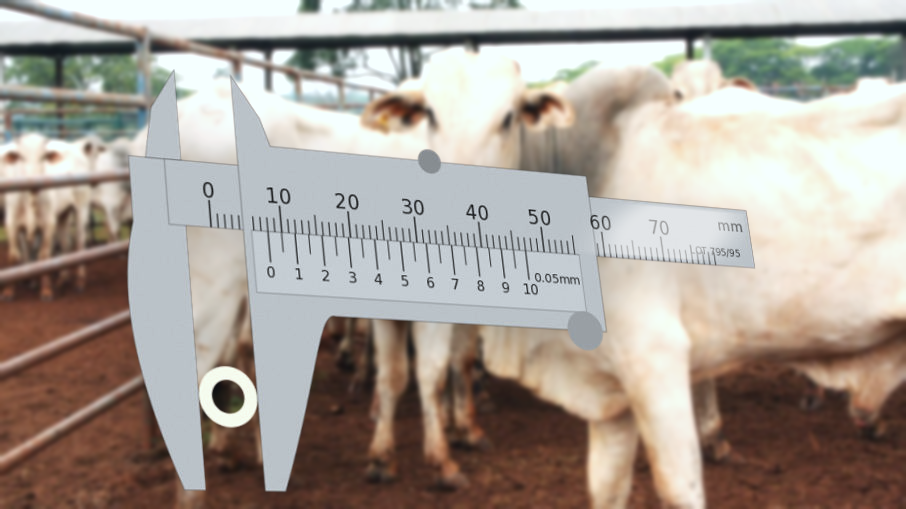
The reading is {"value": 8.0, "unit": "mm"}
